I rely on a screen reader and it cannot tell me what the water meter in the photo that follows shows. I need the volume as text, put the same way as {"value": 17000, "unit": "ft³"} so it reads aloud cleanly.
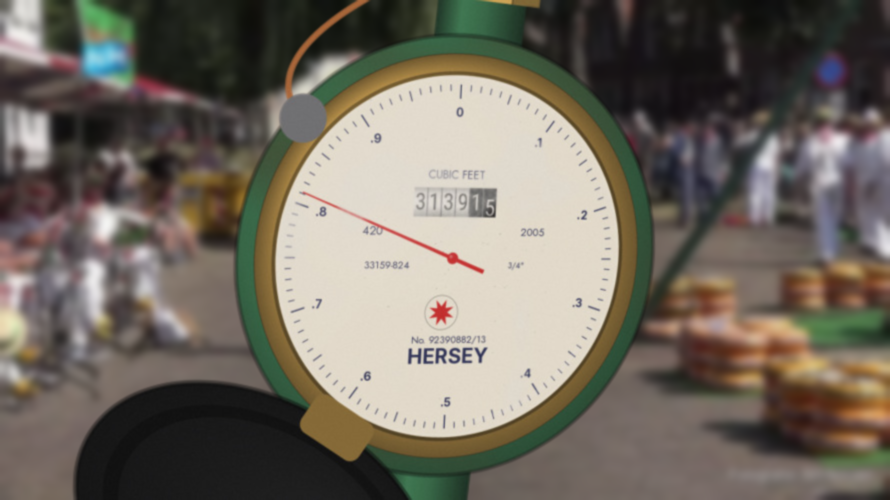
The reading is {"value": 313914.81, "unit": "ft³"}
